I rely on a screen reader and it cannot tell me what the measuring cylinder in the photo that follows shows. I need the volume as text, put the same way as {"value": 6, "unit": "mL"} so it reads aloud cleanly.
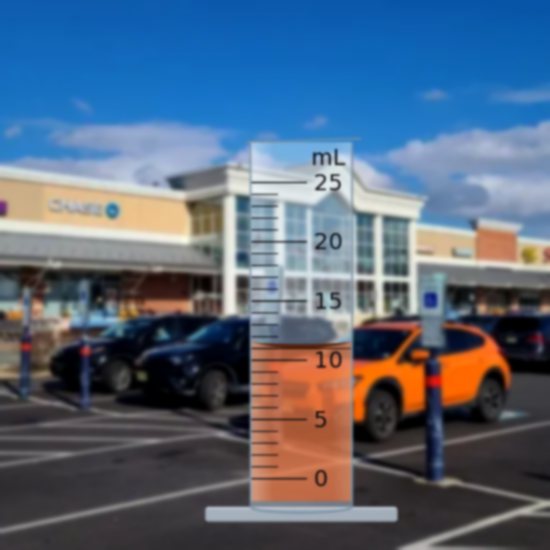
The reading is {"value": 11, "unit": "mL"}
